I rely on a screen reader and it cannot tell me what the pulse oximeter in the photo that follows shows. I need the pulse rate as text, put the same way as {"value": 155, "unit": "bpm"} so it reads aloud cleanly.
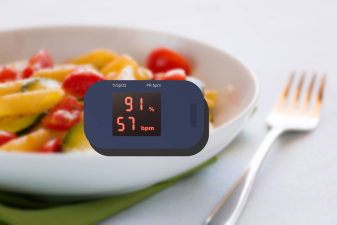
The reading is {"value": 57, "unit": "bpm"}
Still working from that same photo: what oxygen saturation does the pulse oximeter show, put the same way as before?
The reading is {"value": 91, "unit": "%"}
